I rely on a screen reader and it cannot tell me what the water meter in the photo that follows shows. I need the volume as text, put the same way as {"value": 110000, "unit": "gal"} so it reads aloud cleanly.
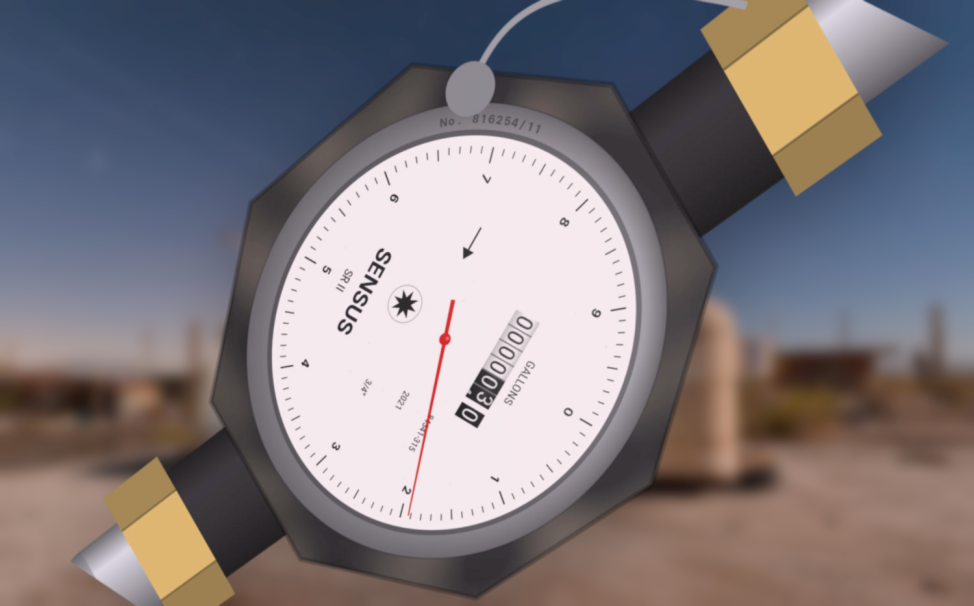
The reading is {"value": 31.9, "unit": "gal"}
